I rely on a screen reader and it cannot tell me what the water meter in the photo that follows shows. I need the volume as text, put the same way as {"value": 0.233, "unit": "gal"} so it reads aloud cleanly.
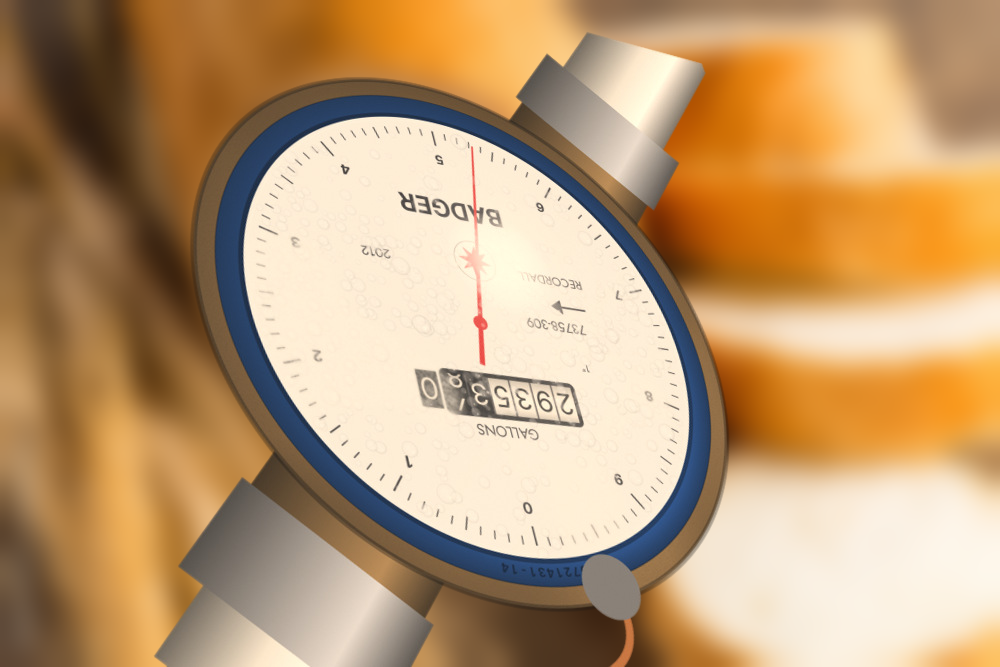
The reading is {"value": 2935375.3, "unit": "gal"}
